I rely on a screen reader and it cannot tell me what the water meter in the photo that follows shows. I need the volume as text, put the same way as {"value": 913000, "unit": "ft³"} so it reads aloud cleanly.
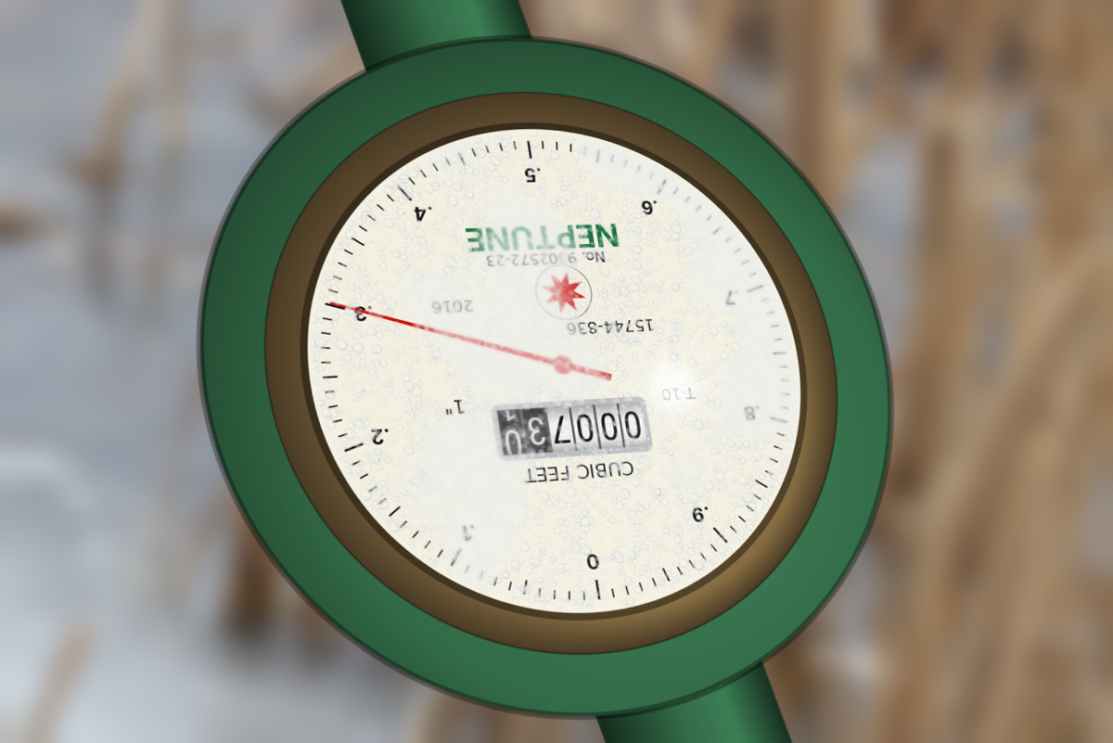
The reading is {"value": 730.30, "unit": "ft³"}
